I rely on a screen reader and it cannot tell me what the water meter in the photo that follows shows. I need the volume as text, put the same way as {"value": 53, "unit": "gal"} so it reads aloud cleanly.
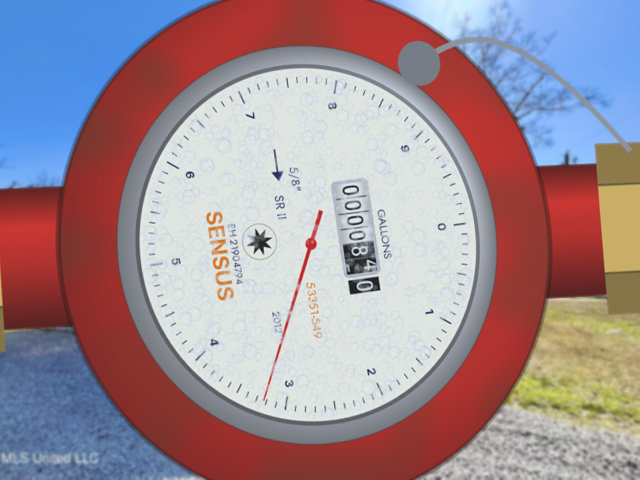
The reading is {"value": 843.2, "unit": "gal"}
